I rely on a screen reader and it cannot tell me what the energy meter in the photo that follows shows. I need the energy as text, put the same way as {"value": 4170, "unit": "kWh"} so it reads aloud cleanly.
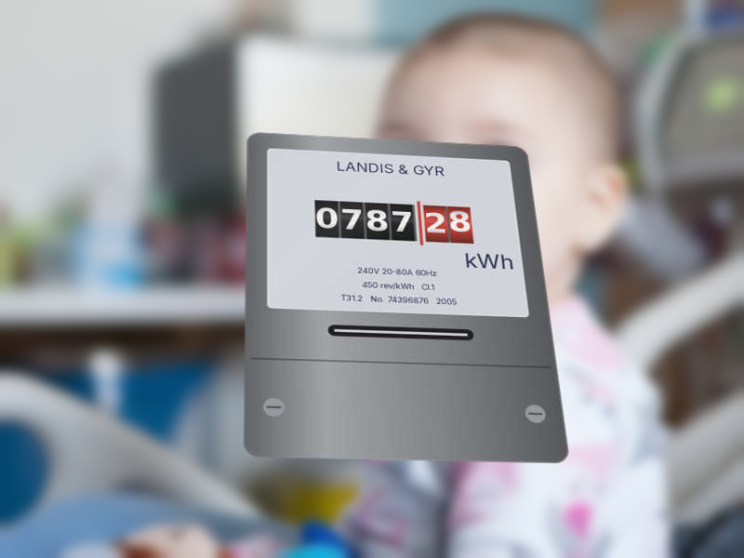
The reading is {"value": 787.28, "unit": "kWh"}
